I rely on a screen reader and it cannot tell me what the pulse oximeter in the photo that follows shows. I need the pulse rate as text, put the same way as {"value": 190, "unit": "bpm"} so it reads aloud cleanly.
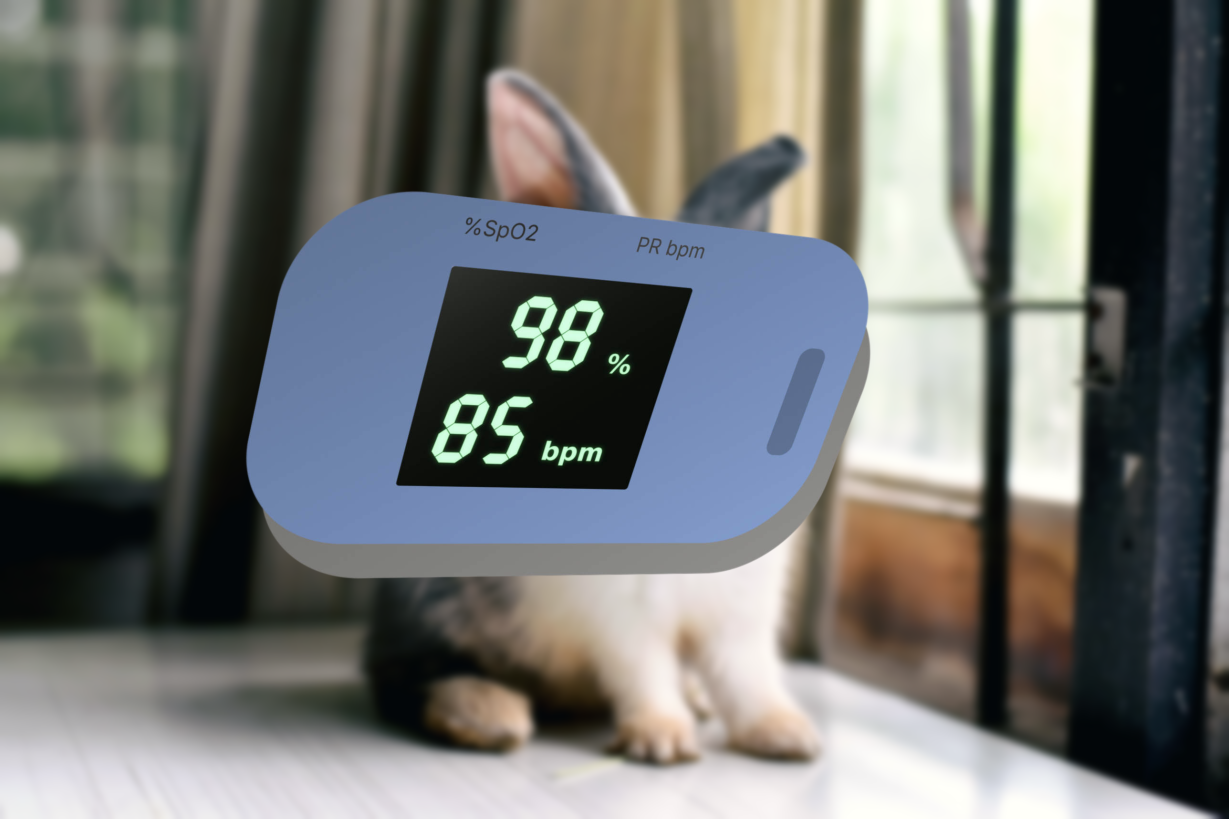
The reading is {"value": 85, "unit": "bpm"}
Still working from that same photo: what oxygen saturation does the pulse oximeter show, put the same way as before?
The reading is {"value": 98, "unit": "%"}
